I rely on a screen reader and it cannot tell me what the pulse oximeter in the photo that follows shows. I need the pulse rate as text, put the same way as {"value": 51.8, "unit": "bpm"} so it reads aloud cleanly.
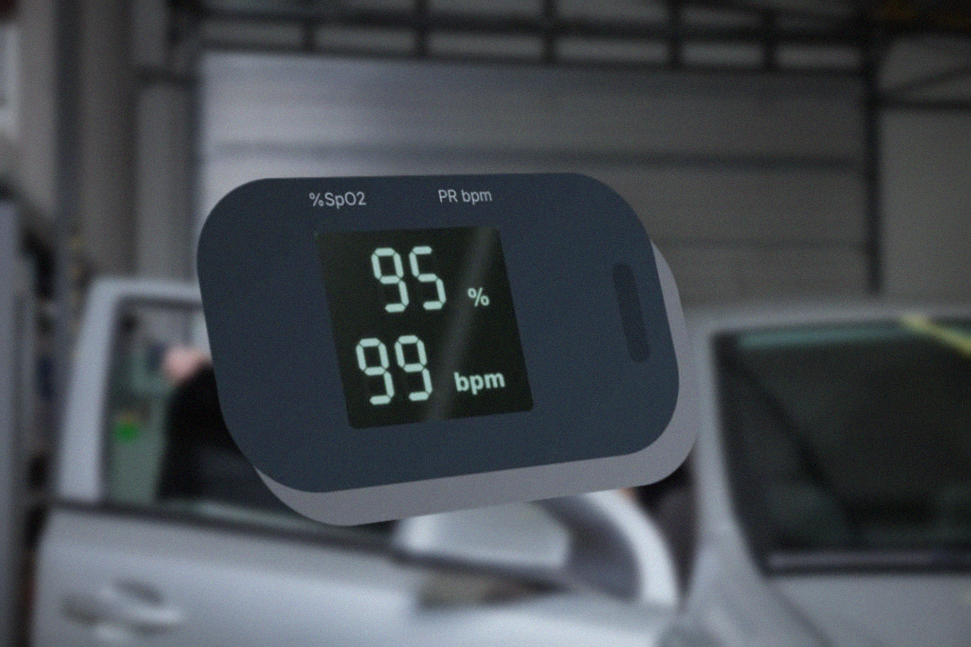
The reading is {"value": 99, "unit": "bpm"}
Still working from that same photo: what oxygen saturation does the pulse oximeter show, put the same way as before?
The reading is {"value": 95, "unit": "%"}
